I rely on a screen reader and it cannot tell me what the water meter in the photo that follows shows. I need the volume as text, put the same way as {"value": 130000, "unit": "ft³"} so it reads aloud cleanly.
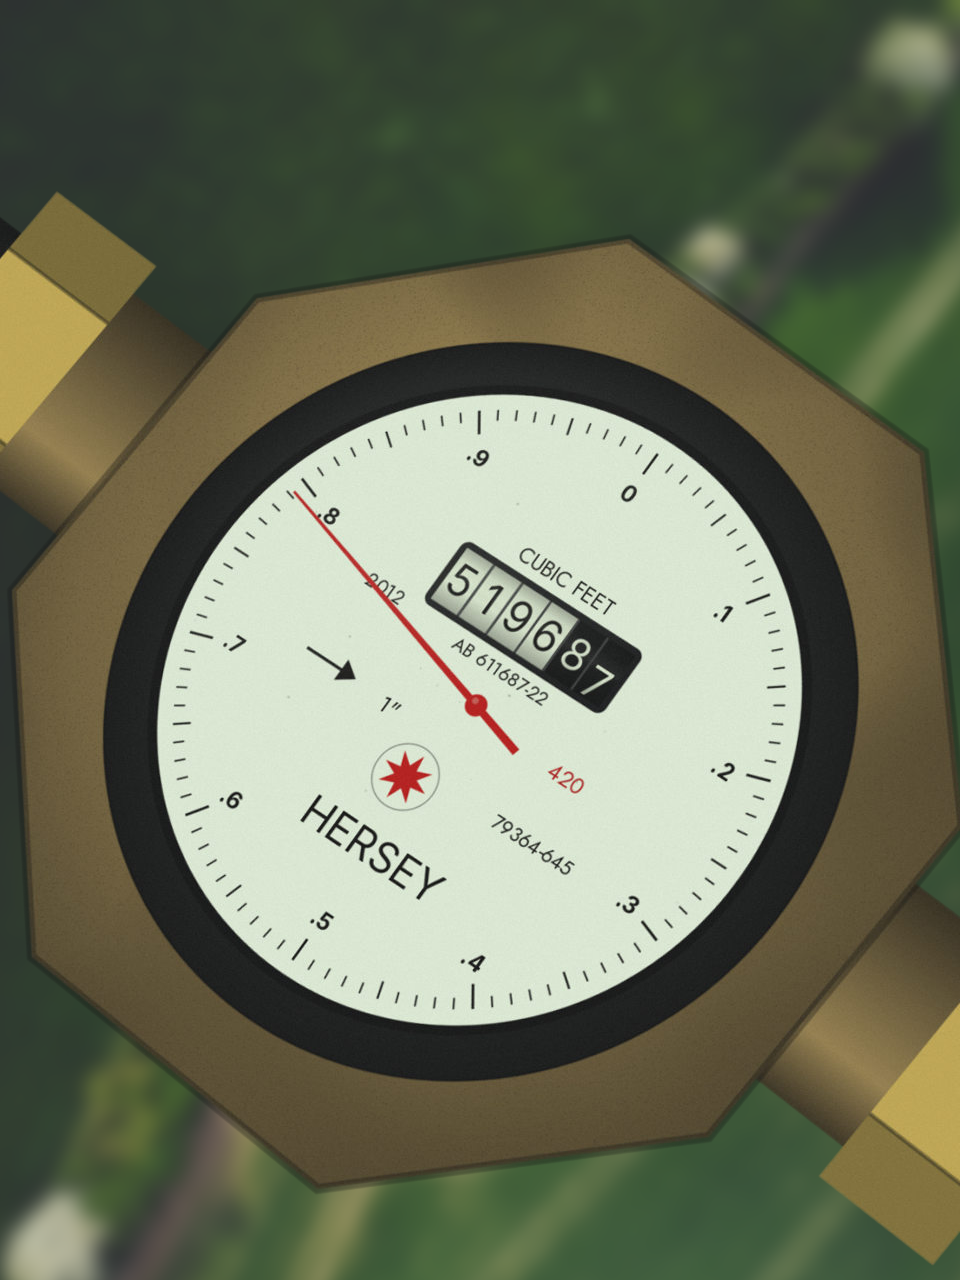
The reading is {"value": 519686.79, "unit": "ft³"}
